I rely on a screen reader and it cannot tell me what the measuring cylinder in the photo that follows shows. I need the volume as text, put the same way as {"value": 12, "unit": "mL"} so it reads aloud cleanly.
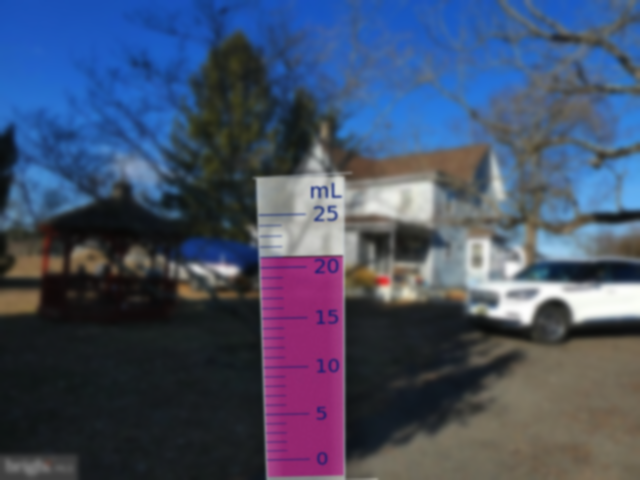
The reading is {"value": 21, "unit": "mL"}
